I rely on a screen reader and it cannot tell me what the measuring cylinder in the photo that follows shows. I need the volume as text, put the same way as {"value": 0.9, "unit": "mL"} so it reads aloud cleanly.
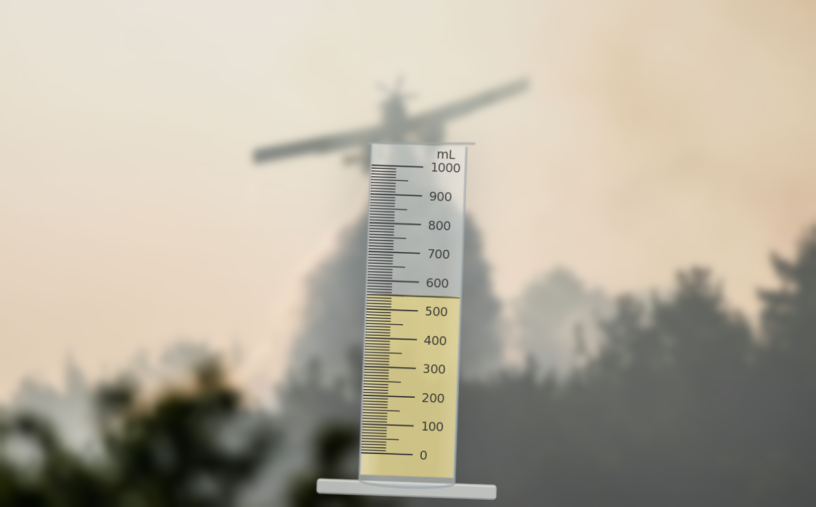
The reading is {"value": 550, "unit": "mL"}
